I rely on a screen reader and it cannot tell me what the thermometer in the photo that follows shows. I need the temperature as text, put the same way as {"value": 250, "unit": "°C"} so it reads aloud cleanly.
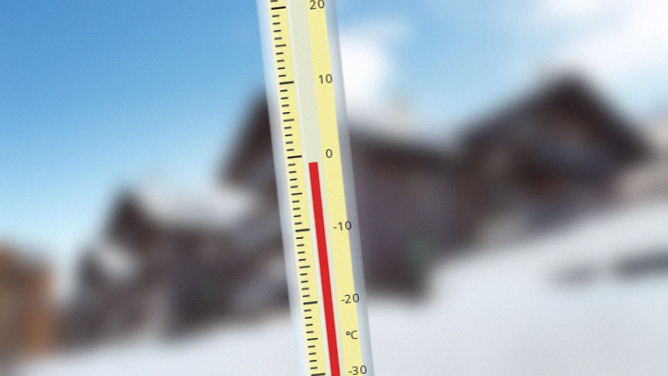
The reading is {"value": -1, "unit": "°C"}
